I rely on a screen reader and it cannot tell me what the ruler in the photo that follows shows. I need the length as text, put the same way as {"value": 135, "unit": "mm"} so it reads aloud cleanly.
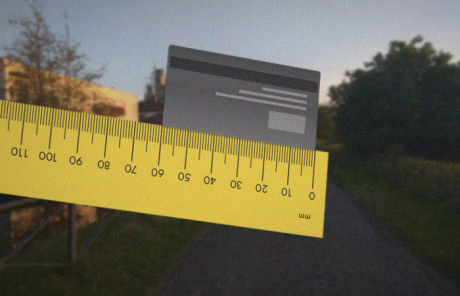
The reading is {"value": 60, "unit": "mm"}
